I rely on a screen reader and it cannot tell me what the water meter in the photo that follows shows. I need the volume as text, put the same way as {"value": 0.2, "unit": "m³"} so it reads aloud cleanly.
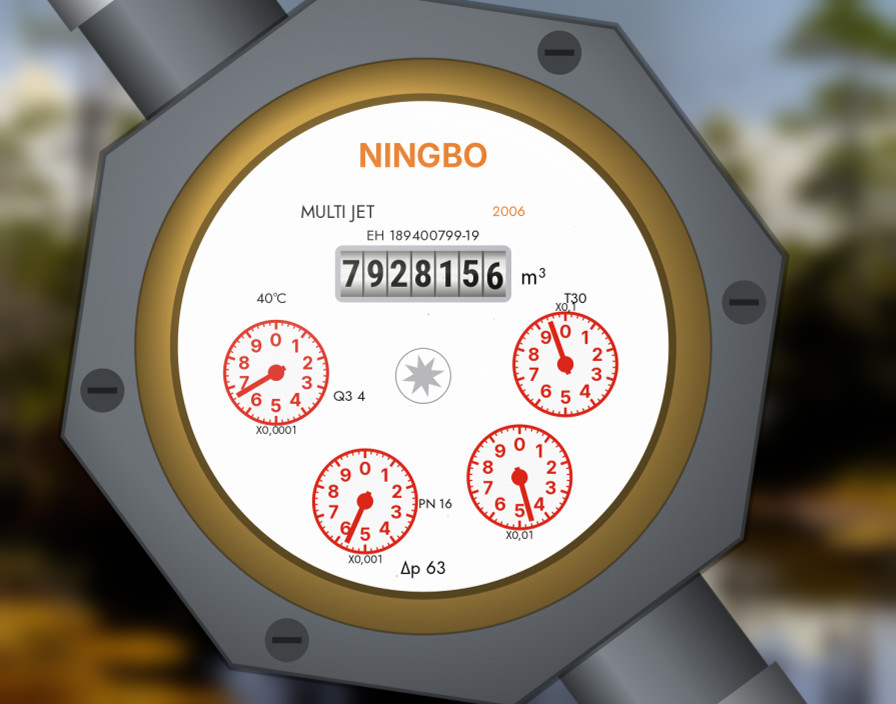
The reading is {"value": 7928155.9456, "unit": "m³"}
